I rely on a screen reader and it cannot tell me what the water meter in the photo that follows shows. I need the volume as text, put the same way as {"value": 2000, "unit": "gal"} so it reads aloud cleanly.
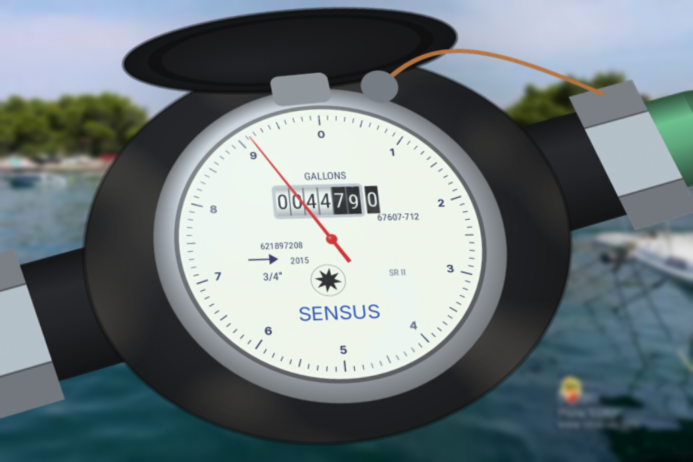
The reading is {"value": 44789.1, "unit": "gal"}
